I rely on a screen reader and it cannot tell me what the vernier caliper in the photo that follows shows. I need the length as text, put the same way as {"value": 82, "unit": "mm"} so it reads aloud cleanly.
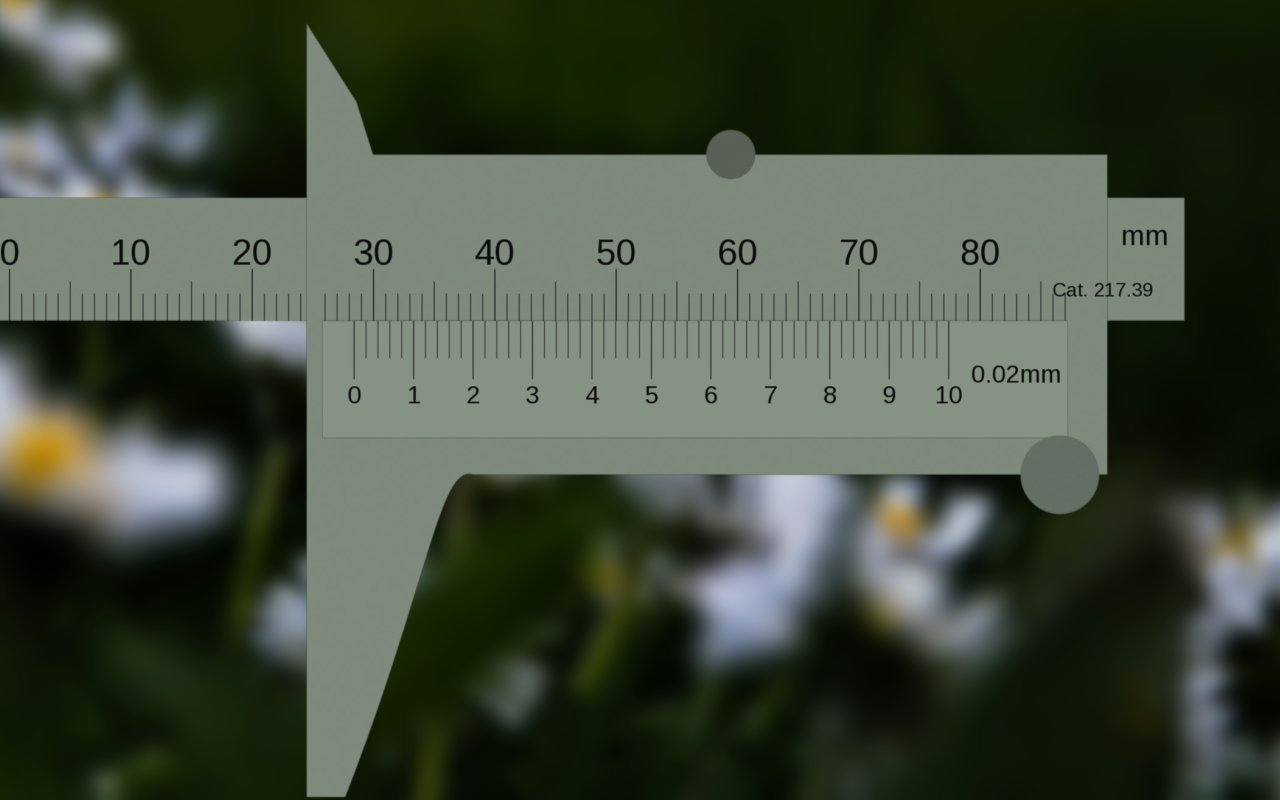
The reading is {"value": 28.4, "unit": "mm"}
